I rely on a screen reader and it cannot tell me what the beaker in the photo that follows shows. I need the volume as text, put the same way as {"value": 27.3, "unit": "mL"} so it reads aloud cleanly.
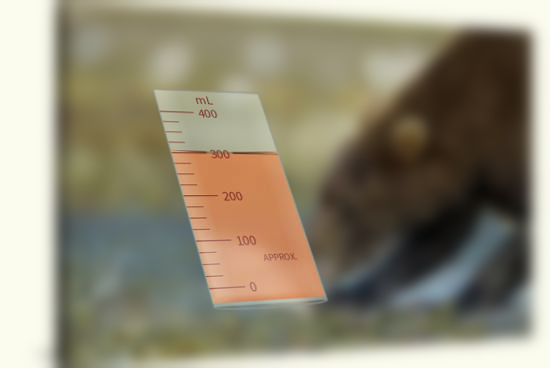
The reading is {"value": 300, "unit": "mL"}
